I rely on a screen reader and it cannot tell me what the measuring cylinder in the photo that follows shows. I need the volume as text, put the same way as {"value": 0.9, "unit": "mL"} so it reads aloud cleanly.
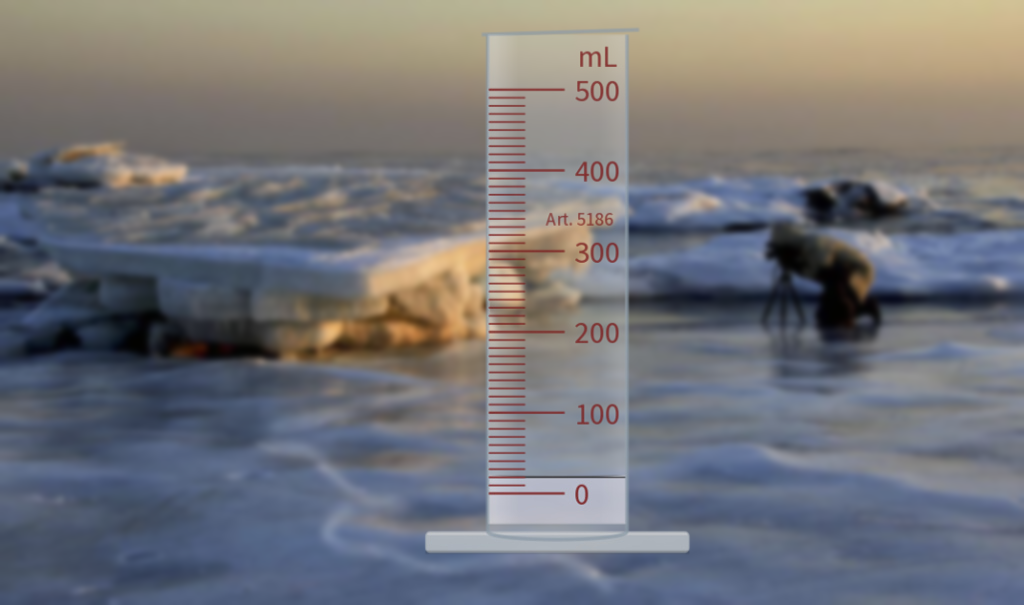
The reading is {"value": 20, "unit": "mL"}
